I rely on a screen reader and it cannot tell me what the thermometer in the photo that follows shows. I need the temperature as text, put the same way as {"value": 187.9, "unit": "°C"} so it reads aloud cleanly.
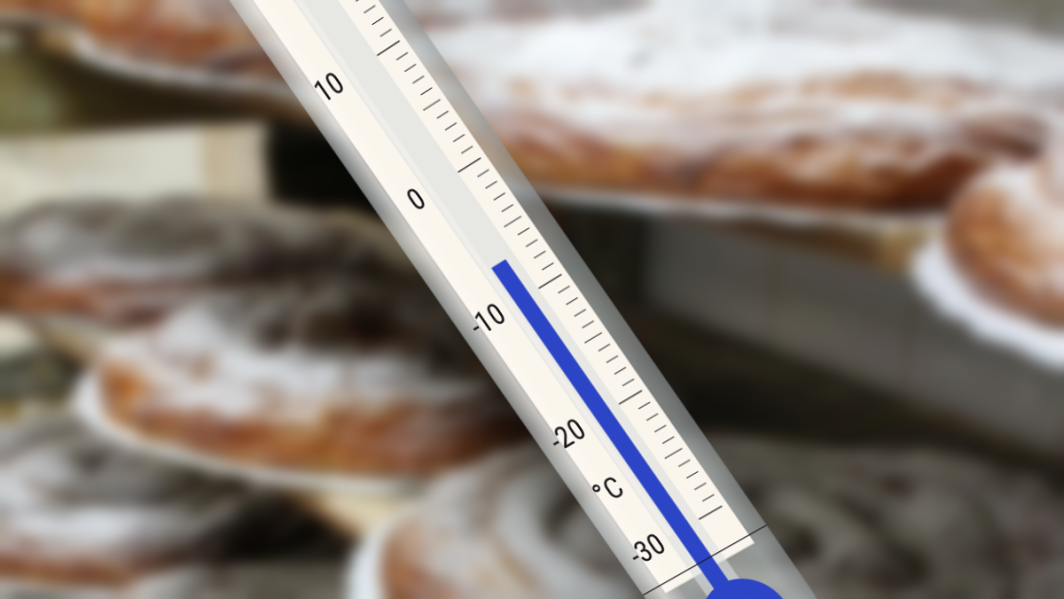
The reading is {"value": -7, "unit": "°C"}
